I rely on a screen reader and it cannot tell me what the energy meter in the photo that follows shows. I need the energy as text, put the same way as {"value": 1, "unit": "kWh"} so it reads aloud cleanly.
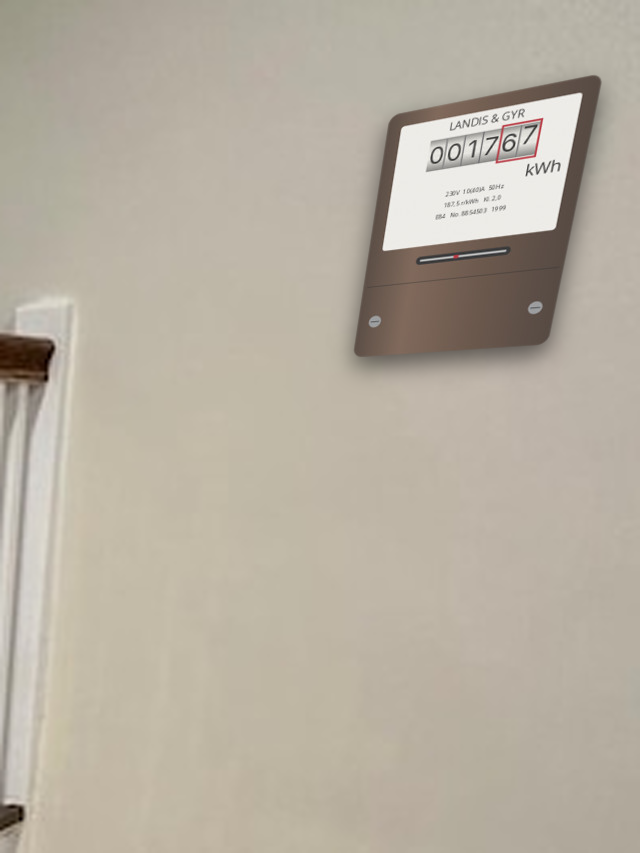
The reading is {"value": 17.67, "unit": "kWh"}
